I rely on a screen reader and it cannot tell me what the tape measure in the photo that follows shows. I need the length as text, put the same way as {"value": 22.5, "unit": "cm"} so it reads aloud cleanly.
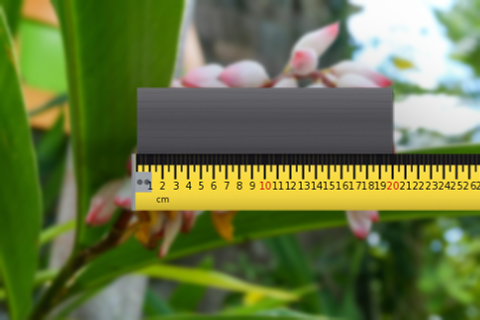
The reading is {"value": 20, "unit": "cm"}
